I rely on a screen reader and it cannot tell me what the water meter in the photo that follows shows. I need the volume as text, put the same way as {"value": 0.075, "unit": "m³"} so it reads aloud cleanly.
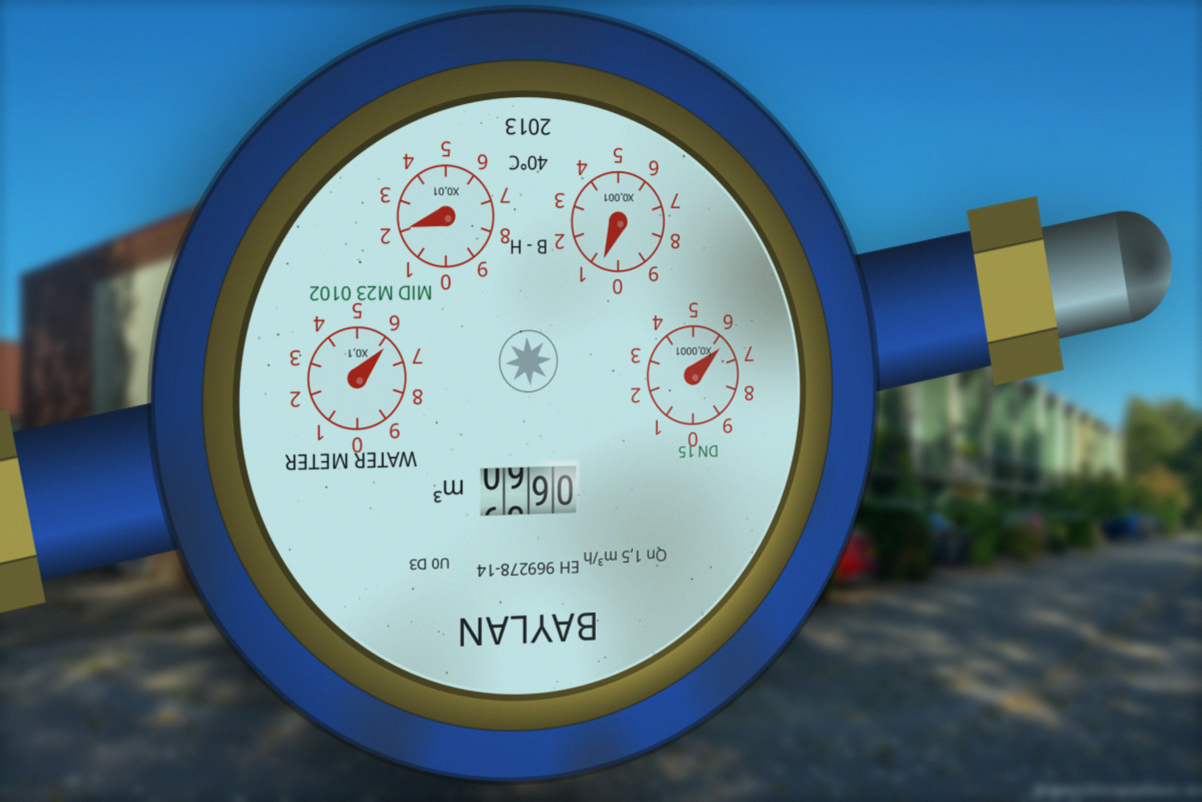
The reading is {"value": 659.6206, "unit": "m³"}
